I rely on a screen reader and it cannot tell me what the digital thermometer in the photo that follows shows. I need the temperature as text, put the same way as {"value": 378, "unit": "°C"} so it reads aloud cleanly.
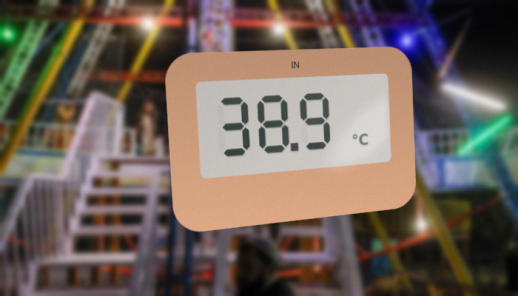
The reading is {"value": 38.9, "unit": "°C"}
